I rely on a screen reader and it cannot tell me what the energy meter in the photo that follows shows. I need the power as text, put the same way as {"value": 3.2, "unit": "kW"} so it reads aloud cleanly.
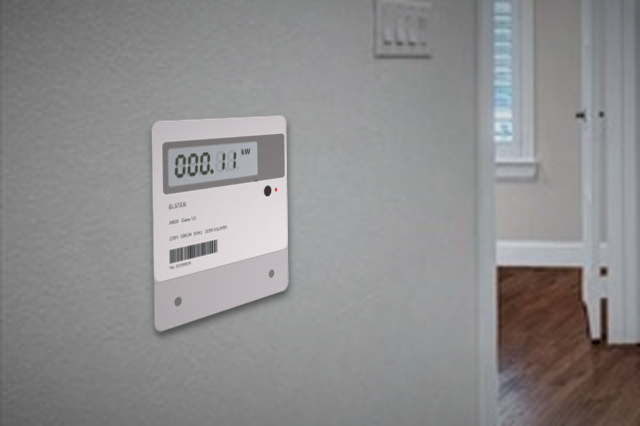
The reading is {"value": 0.11, "unit": "kW"}
